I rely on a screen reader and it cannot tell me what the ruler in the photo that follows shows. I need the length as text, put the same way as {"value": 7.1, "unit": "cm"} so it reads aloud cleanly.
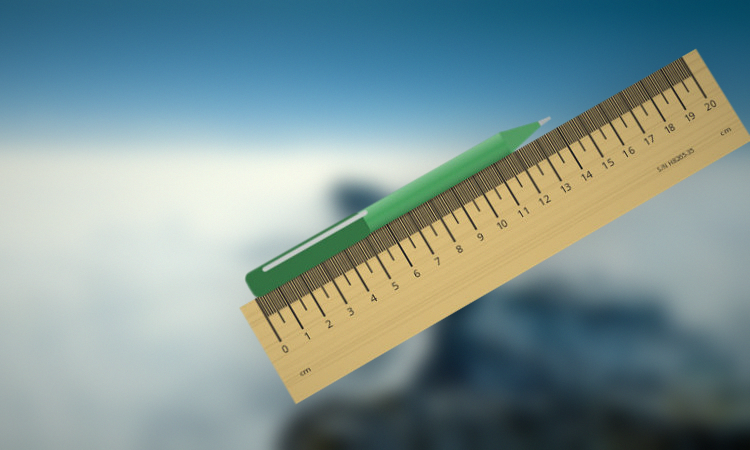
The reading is {"value": 14, "unit": "cm"}
